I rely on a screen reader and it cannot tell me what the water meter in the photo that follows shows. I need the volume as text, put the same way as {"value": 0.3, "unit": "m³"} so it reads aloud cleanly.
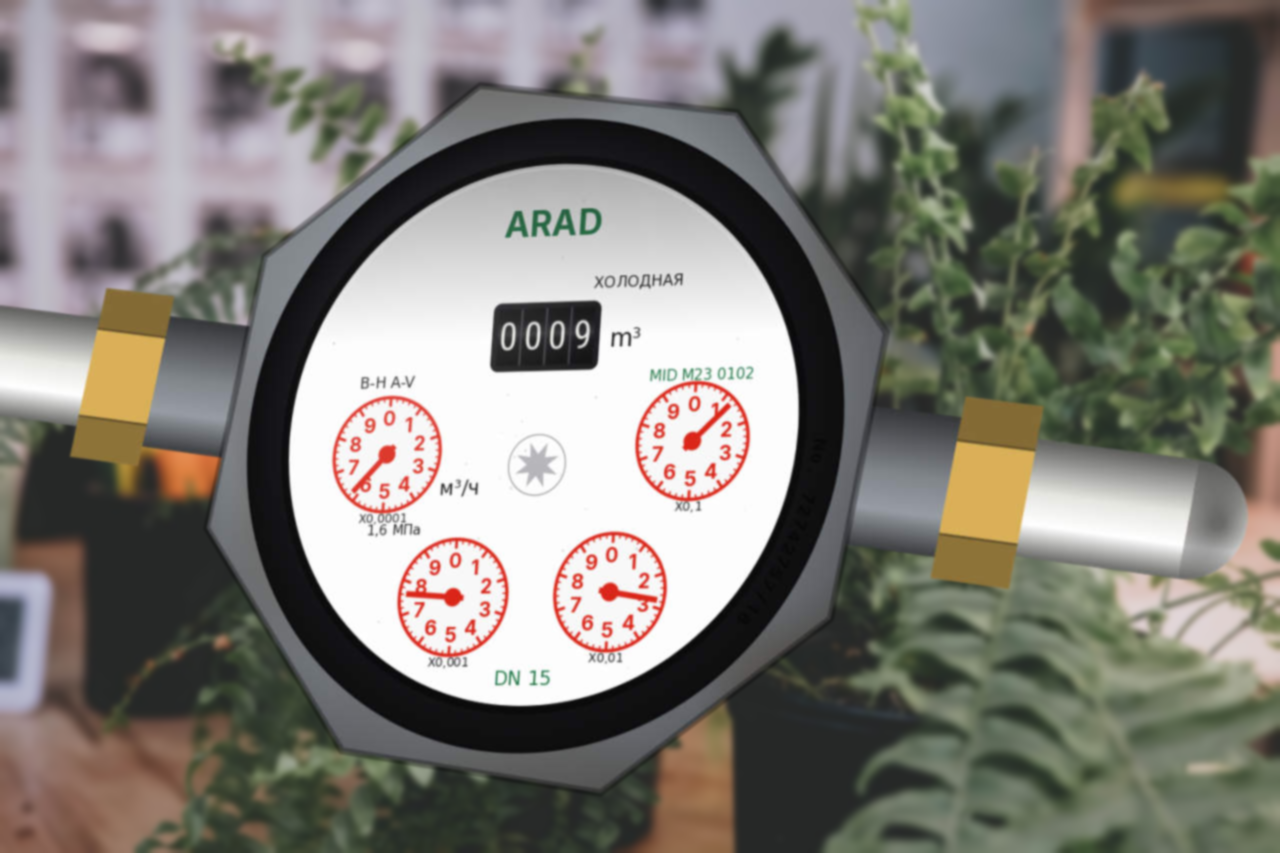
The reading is {"value": 9.1276, "unit": "m³"}
